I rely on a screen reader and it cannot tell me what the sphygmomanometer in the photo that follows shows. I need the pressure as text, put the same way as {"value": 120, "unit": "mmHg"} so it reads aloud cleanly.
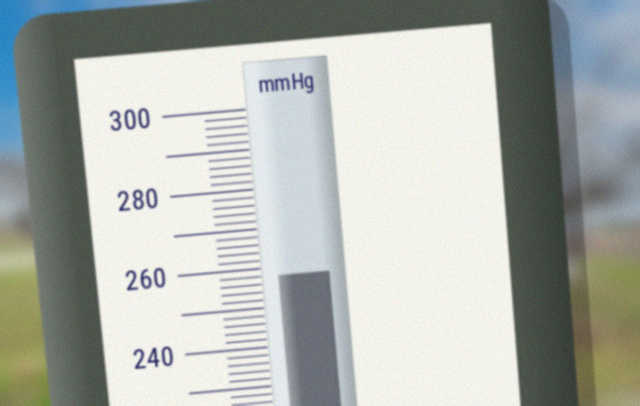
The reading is {"value": 258, "unit": "mmHg"}
